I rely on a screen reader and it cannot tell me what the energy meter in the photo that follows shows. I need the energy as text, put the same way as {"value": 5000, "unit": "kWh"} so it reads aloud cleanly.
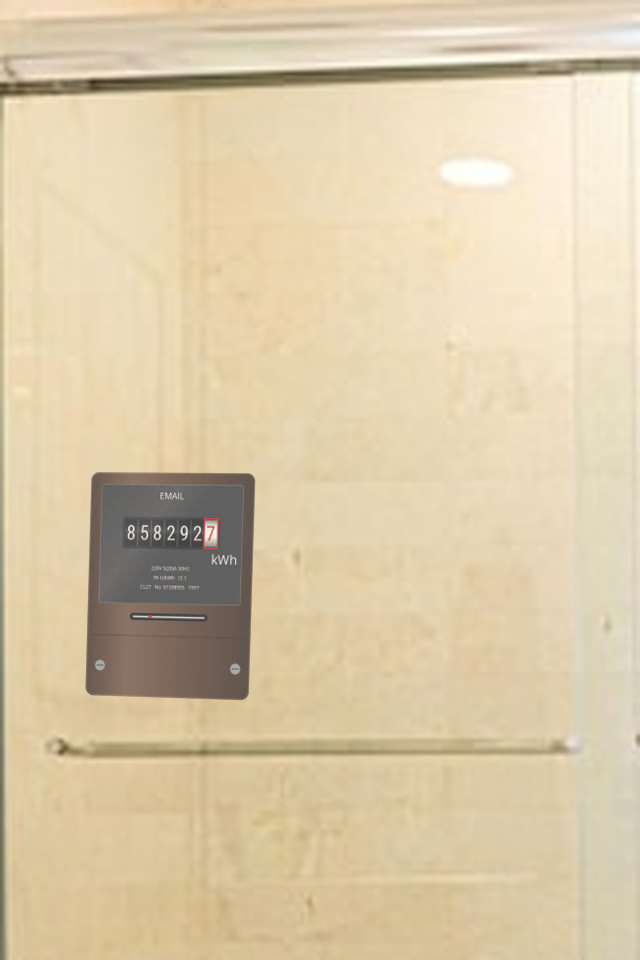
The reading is {"value": 858292.7, "unit": "kWh"}
